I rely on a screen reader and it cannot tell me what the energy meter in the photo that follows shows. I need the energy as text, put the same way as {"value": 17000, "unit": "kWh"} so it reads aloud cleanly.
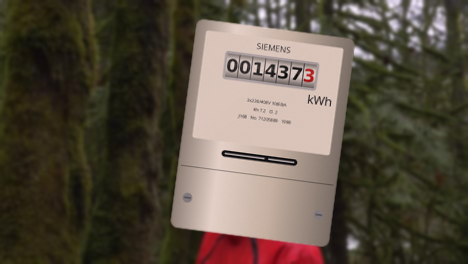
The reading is {"value": 1437.3, "unit": "kWh"}
